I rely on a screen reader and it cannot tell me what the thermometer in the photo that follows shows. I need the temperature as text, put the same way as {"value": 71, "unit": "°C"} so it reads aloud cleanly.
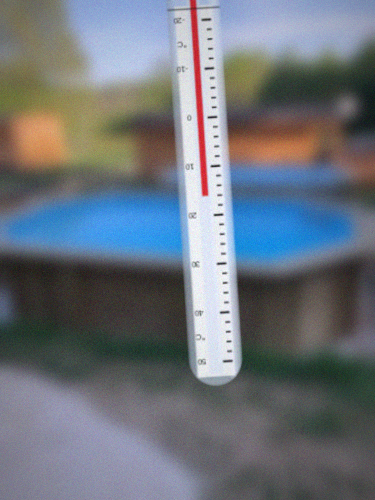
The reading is {"value": 16, "unit": "°C"}
